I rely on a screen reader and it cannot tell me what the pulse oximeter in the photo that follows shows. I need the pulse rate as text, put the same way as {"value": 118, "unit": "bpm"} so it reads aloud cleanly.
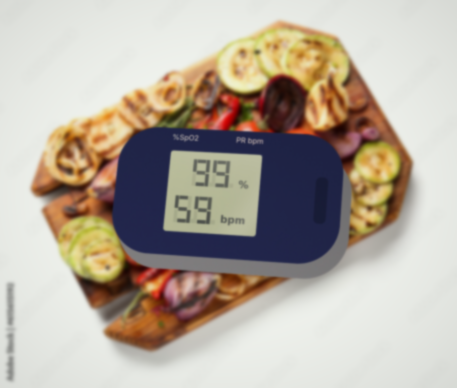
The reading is {"value": 59, "unit": "bpm"}
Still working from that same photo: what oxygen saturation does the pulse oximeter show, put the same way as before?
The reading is {"value": 99, "unit": "%"}
